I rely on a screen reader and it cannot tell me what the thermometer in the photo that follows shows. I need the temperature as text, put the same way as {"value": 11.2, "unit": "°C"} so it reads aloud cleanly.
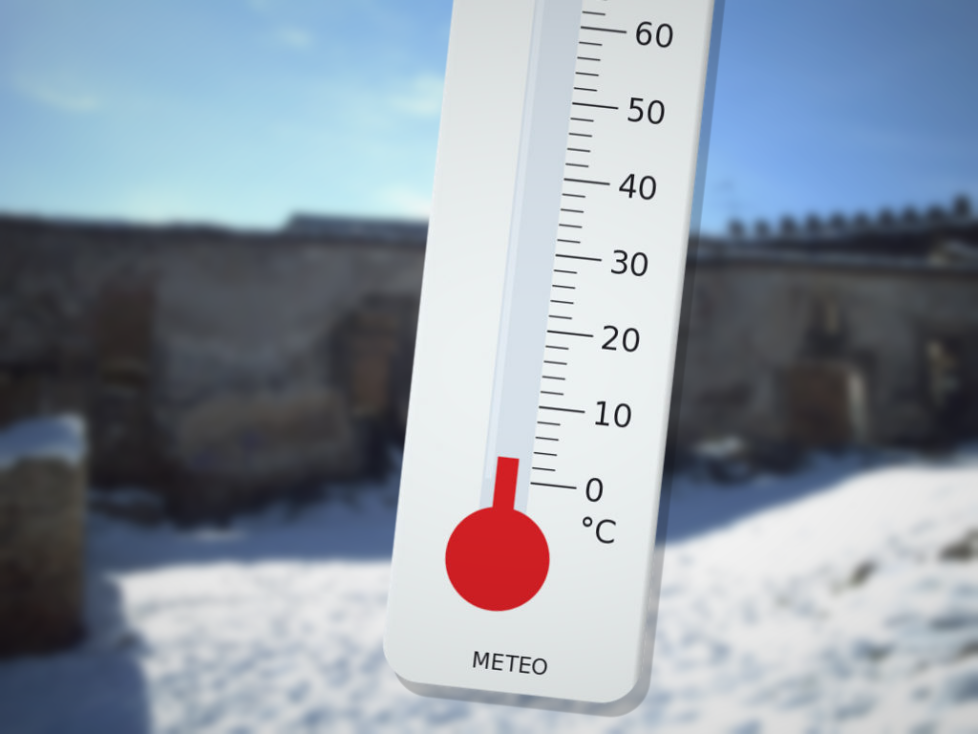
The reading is {"value": 3, "unit": "°C"}
